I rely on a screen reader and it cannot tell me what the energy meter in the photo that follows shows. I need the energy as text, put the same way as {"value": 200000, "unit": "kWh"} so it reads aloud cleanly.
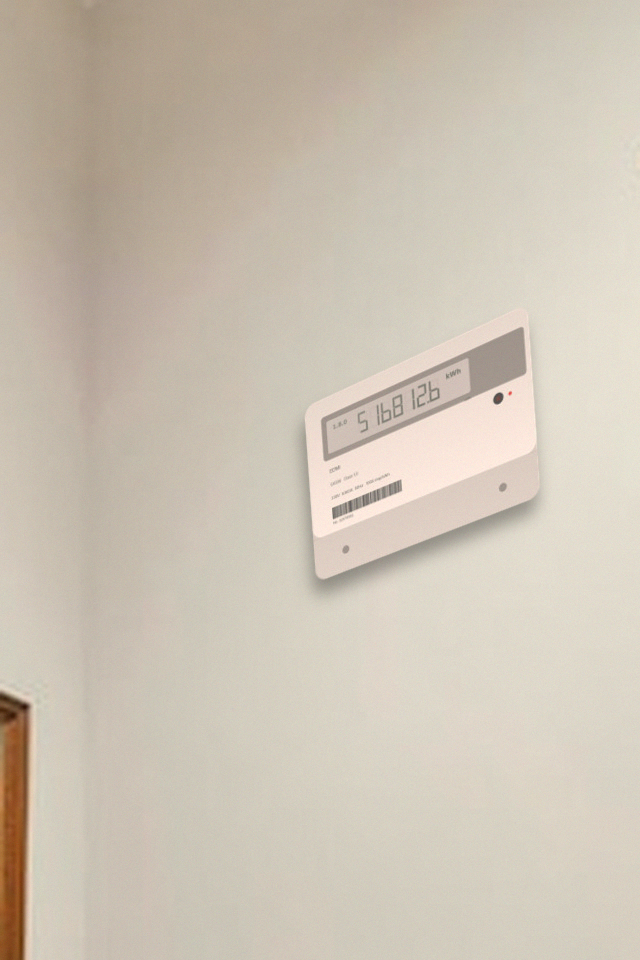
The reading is {"value": 516812.6, "unit": "kWh"}
